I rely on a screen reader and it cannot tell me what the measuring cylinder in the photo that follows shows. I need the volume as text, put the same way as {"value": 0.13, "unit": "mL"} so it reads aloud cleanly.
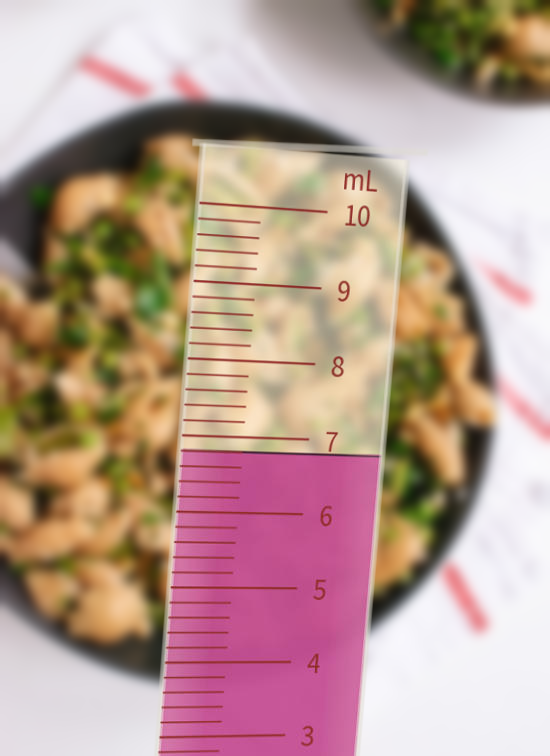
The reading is {"value": 6.8, "unit": "mL"}
